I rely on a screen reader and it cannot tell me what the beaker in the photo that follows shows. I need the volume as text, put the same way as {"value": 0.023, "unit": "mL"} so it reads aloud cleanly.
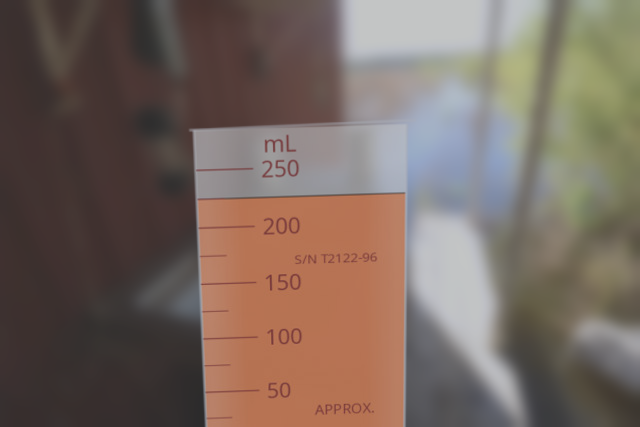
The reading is {"value": 225, "unit": "mL"}
